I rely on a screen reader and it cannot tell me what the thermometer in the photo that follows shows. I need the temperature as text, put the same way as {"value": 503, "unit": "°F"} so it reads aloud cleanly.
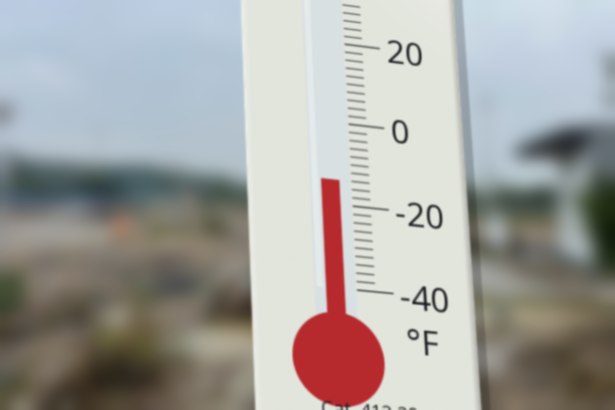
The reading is {"value": -14, "unit": "°F"}
